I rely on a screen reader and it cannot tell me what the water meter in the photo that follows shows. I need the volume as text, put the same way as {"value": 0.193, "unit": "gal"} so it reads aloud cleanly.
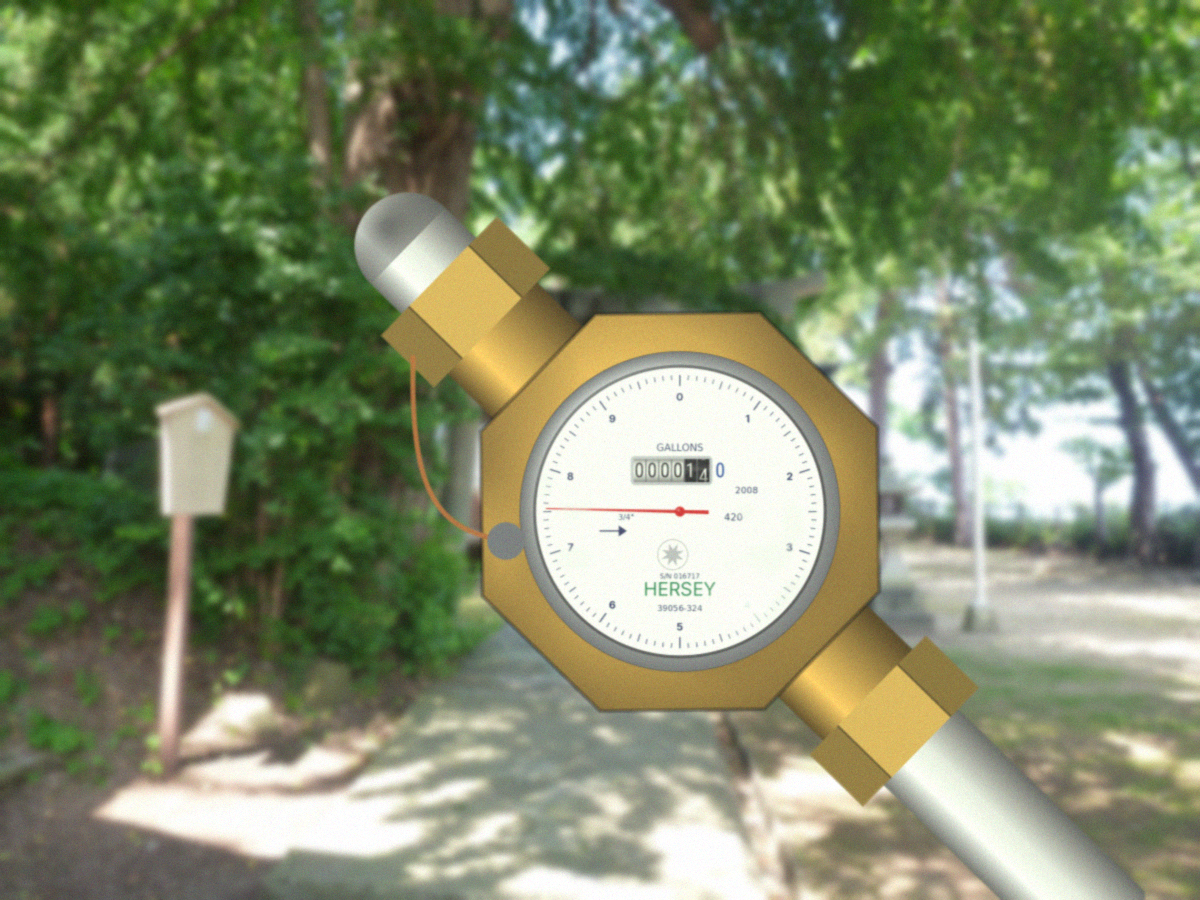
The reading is {"value": 137.5, "unit": "gal"}
